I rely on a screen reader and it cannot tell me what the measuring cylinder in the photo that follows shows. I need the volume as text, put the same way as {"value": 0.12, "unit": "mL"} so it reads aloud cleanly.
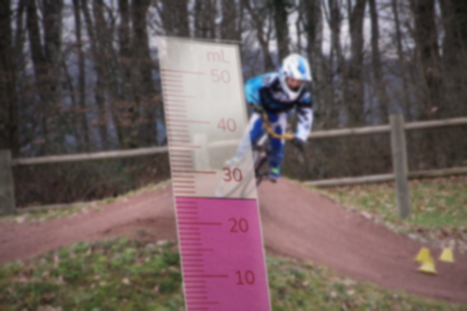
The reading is {"value": 25, "unit": "mL"}
